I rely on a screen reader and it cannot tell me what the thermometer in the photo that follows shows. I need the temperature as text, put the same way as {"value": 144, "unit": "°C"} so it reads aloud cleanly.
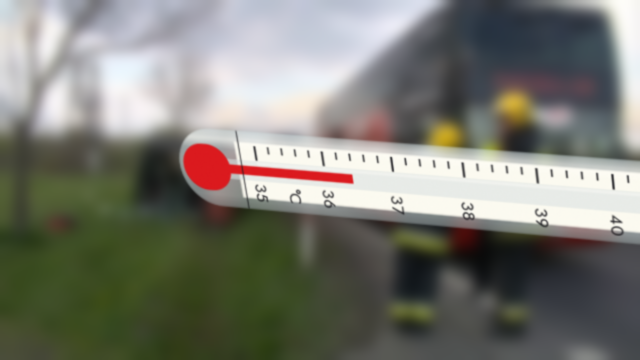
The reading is {"value": 36.4, "unit": "°C"}
